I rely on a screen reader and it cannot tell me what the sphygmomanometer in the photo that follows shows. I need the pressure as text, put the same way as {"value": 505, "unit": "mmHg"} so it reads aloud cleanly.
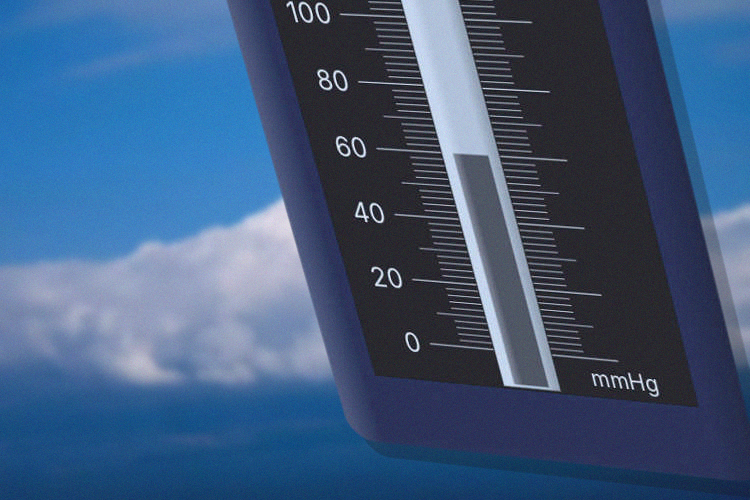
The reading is {"value": 60, "unit": "mmHg"}
